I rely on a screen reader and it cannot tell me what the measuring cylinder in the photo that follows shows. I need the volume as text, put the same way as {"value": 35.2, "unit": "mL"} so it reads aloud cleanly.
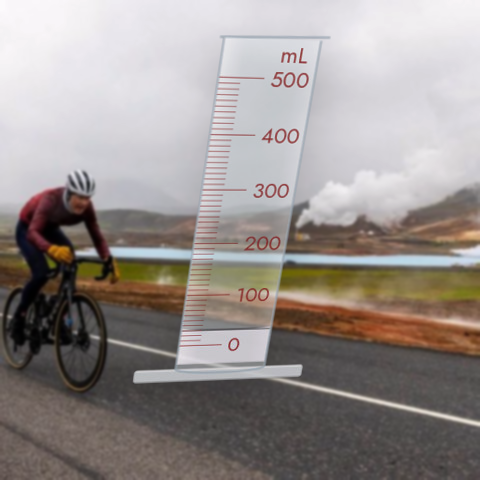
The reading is {"value": 30, "unit": "mL"}
